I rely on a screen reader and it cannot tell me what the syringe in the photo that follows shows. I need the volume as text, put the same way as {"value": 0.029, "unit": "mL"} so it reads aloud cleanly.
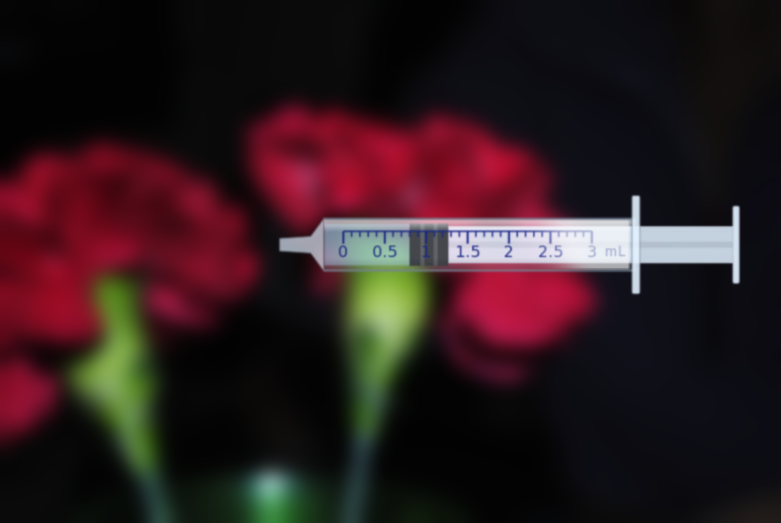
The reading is {"value": 0.8, "unit": "mL"}
